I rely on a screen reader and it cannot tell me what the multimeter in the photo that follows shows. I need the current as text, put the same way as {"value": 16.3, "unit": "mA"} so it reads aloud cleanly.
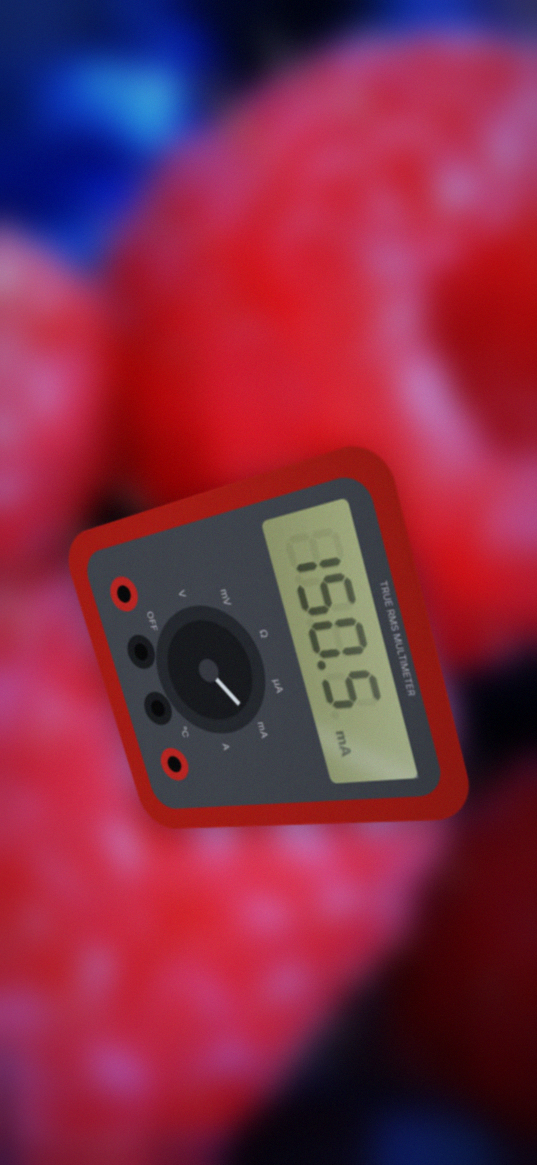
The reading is {"value": 150.5, "unit": "mA"}
